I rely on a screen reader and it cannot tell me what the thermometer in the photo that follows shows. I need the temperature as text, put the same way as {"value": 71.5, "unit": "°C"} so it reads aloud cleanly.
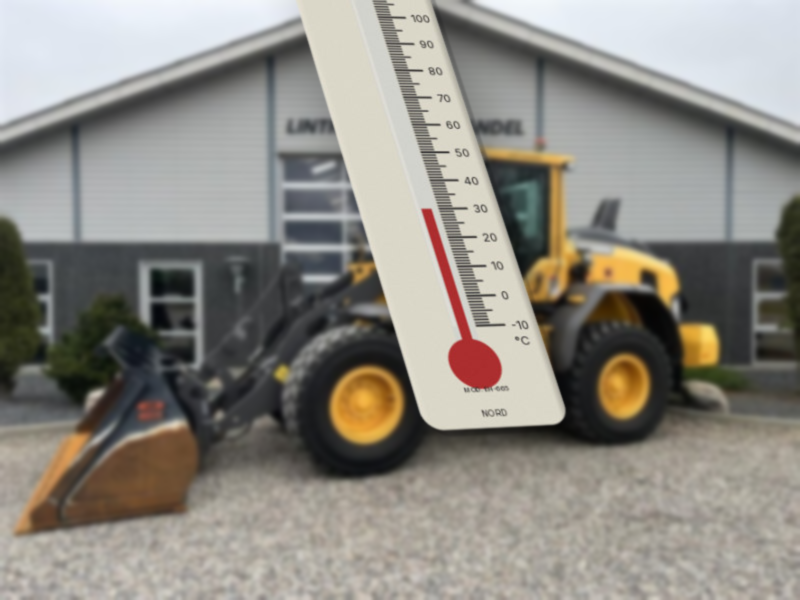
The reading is {"value": 30, "unit": "°C"}
